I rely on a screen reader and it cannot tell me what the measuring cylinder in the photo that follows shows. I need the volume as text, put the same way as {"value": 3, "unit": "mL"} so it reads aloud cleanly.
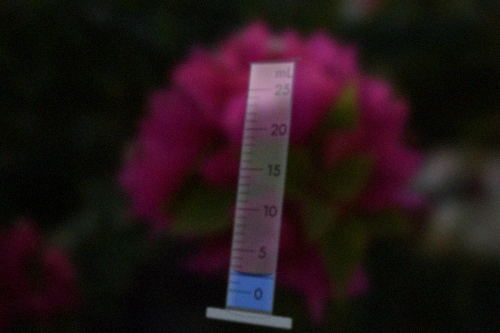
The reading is {"value": 2, "unit": "mL"}
